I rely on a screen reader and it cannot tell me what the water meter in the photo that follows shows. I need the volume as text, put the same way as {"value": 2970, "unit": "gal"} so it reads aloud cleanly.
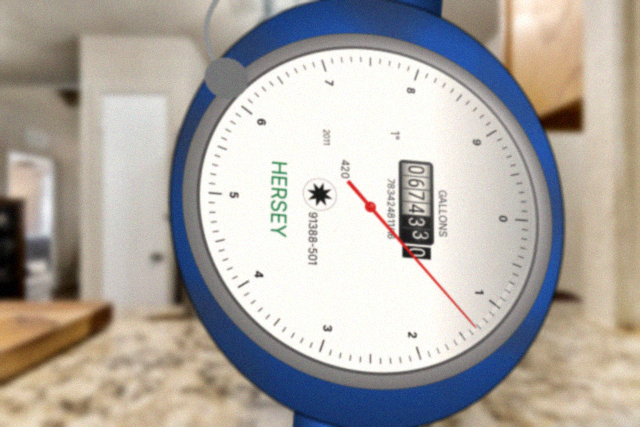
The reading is {"value": 674331.3, "unit": "gal"}
